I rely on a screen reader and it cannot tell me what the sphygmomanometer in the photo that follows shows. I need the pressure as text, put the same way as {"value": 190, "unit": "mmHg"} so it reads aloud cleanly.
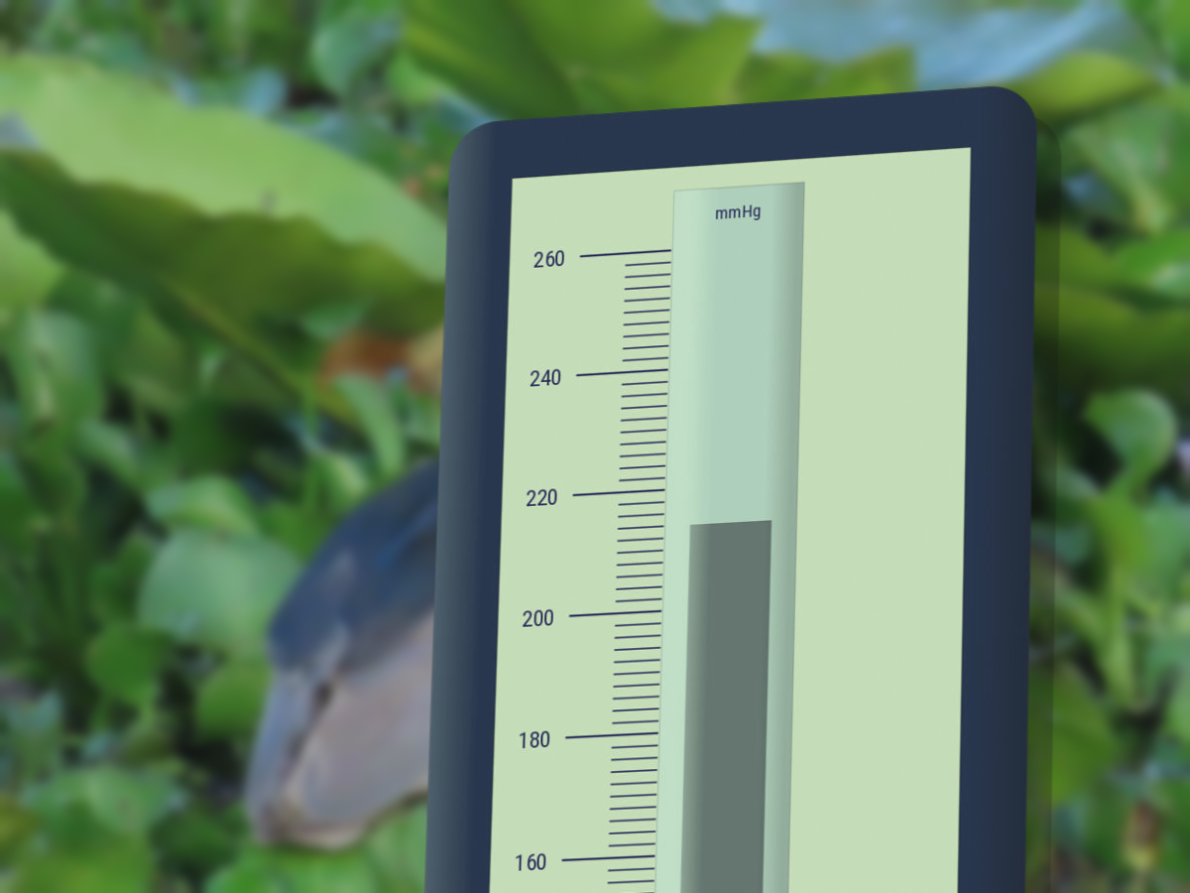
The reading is {"value": 214, "unit": "mmHg"}
